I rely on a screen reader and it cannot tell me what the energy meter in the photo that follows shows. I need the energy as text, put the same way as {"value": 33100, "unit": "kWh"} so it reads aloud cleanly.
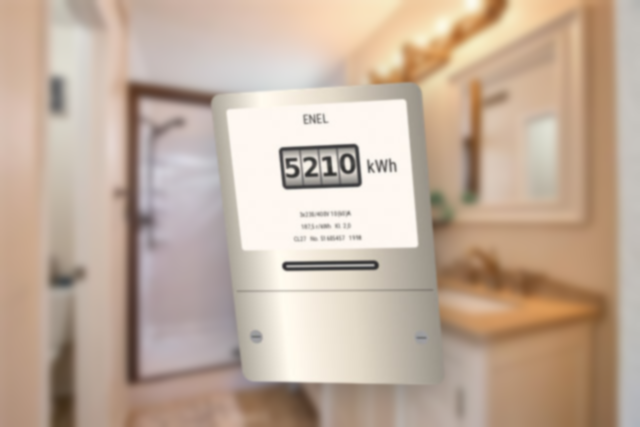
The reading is {"value": 5210, "unit": "kWh"}
